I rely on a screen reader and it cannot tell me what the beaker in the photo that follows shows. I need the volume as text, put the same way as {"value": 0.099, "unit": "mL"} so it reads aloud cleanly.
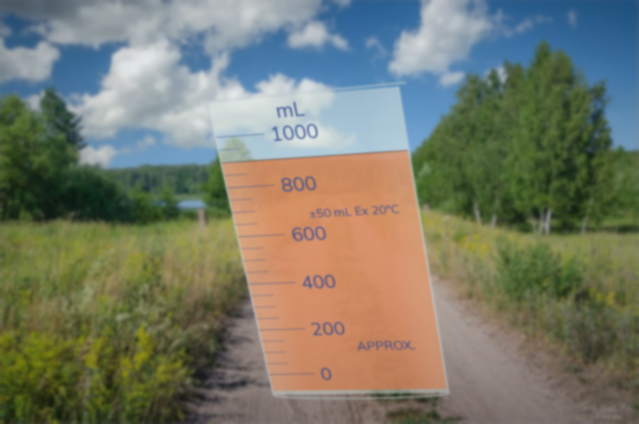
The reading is {"value": 900, "unit": "mL"}
